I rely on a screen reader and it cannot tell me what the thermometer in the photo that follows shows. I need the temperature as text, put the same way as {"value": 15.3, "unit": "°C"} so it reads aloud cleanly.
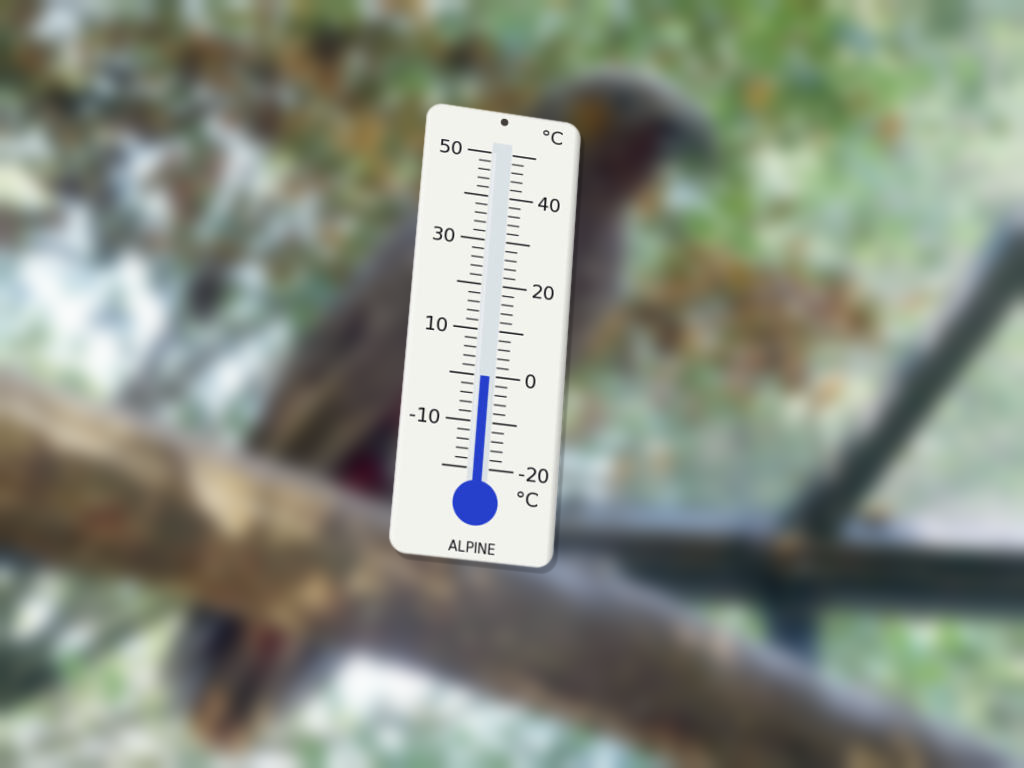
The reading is {"value": 0, "unit": "°C"}
